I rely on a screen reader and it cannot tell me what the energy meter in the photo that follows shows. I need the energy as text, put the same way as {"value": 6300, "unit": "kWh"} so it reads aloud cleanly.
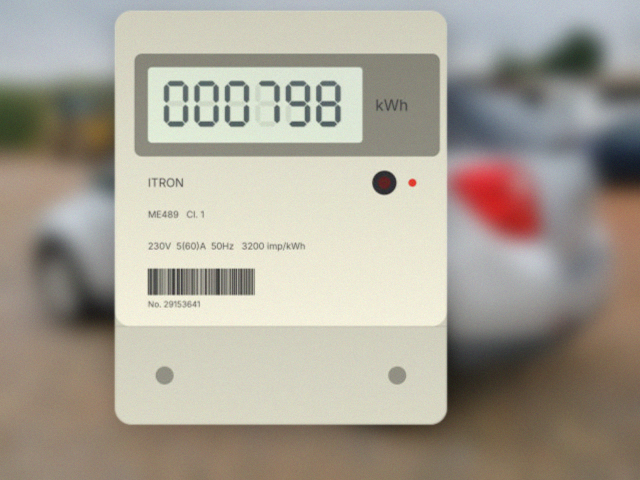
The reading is {"value": 798, "unit": "kWh"}
